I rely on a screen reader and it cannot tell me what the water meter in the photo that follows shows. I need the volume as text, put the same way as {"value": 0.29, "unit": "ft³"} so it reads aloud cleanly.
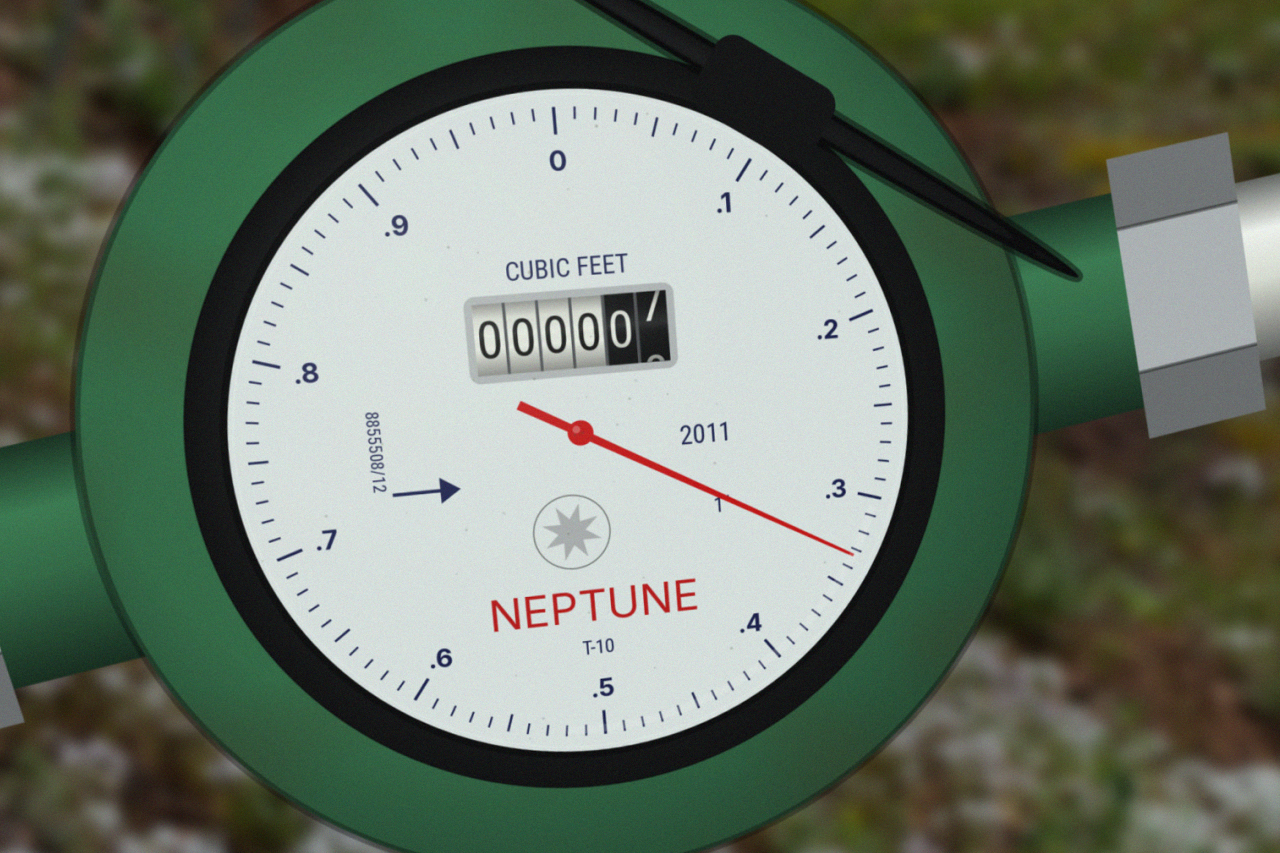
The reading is {"value": 7.33, "unit": "ft³"}
